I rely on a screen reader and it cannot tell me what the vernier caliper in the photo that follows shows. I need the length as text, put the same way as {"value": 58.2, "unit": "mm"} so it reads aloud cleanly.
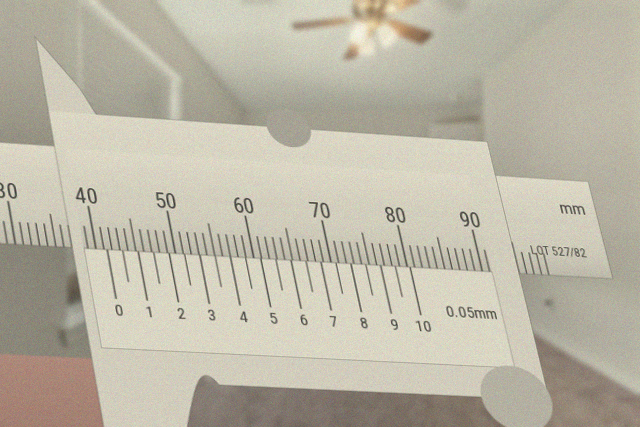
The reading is {"value": 41.4, "unit": "mm"}
